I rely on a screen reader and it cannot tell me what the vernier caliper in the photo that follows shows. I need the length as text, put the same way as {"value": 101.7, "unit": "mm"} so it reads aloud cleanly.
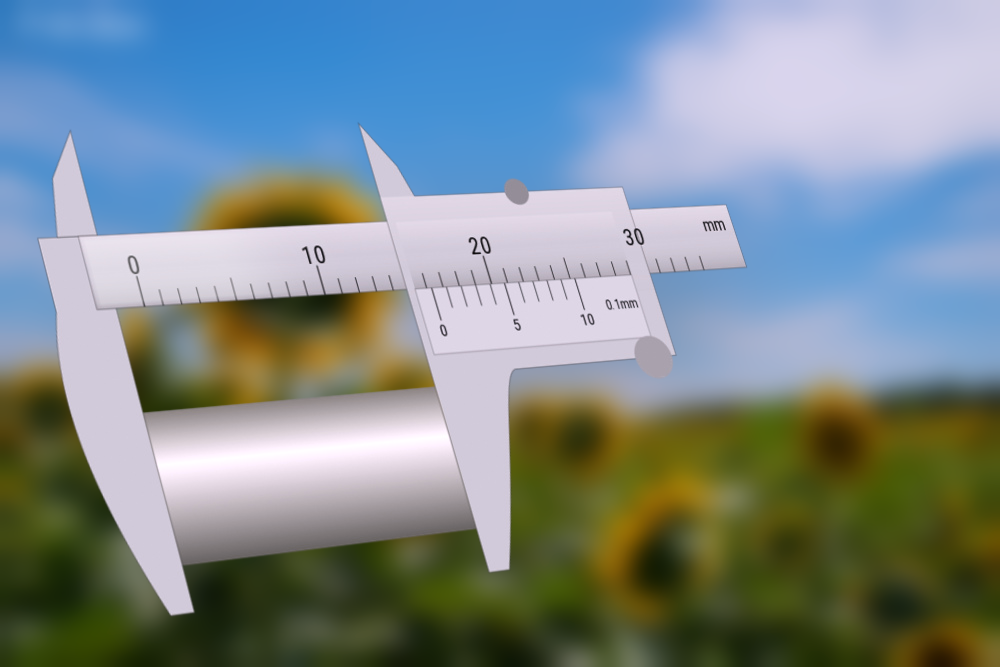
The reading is {"value": 16.3, "unit": "mm"}
